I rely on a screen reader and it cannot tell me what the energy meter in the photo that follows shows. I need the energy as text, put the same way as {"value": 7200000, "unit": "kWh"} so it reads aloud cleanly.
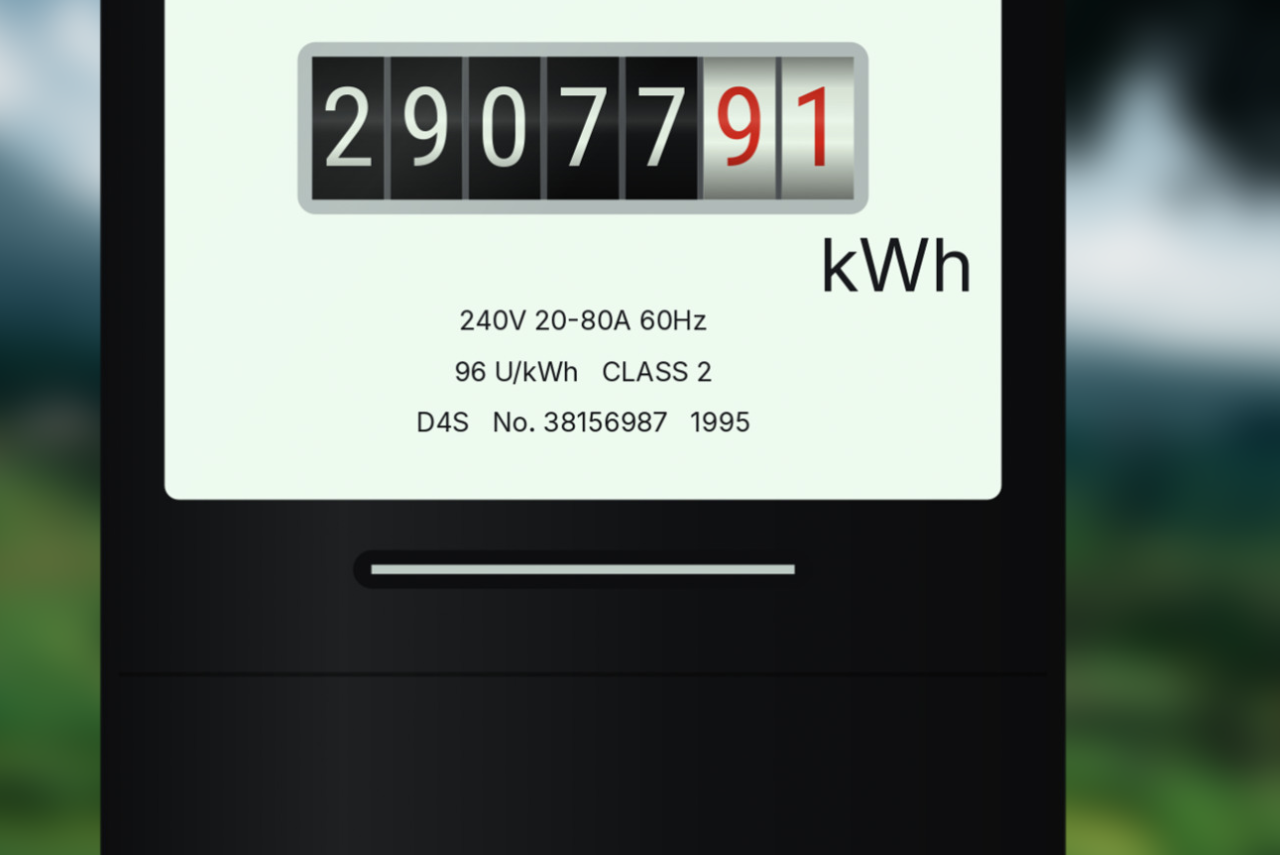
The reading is {"value": 29077.91, "unit": "kWh"}
